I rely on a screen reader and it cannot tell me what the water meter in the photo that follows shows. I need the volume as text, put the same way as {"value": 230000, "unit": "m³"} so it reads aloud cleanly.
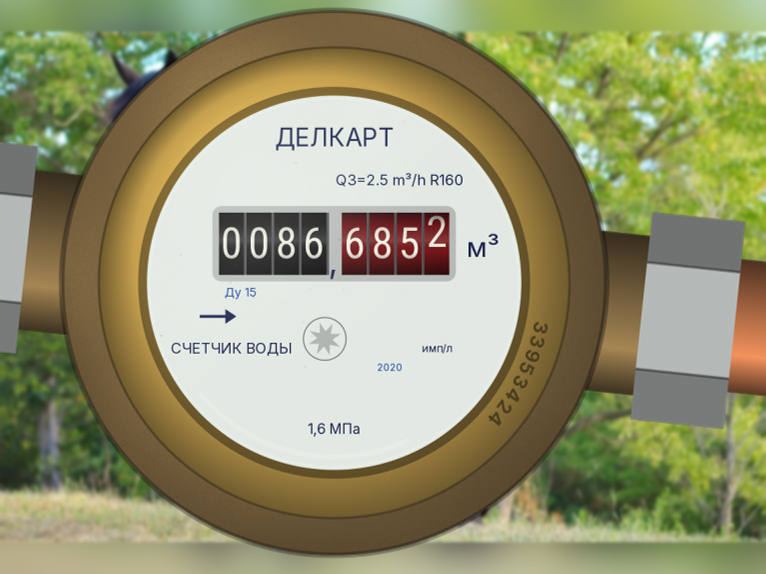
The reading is {"value": 86.6852, "unit": "m³"}
